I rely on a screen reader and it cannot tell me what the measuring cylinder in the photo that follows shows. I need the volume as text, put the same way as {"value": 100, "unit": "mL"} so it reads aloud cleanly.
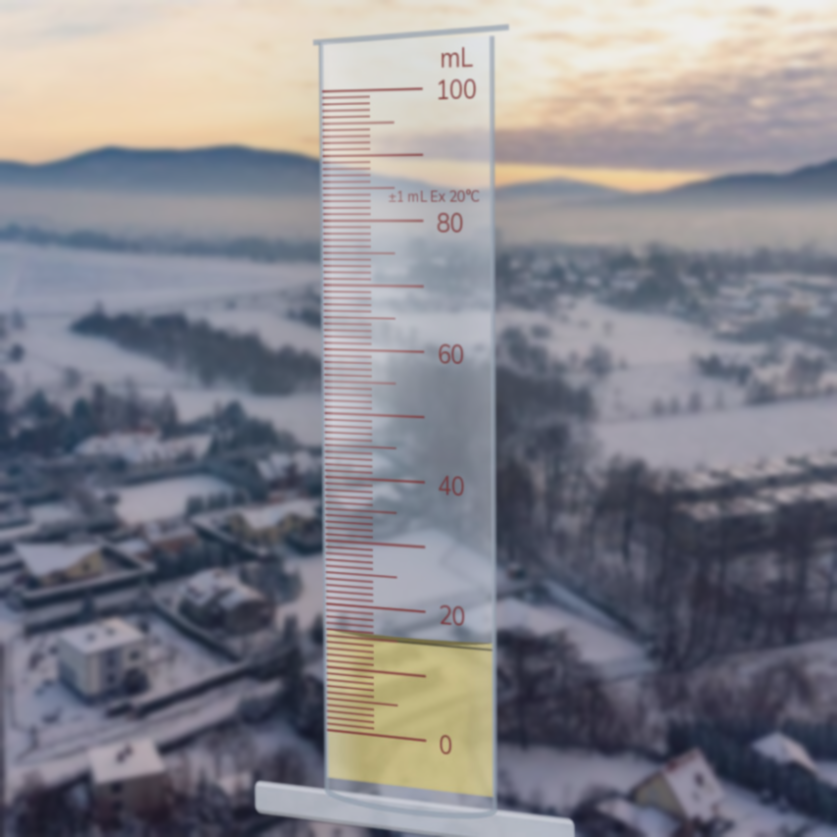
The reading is {"value": 15, "unit": "mL"}
